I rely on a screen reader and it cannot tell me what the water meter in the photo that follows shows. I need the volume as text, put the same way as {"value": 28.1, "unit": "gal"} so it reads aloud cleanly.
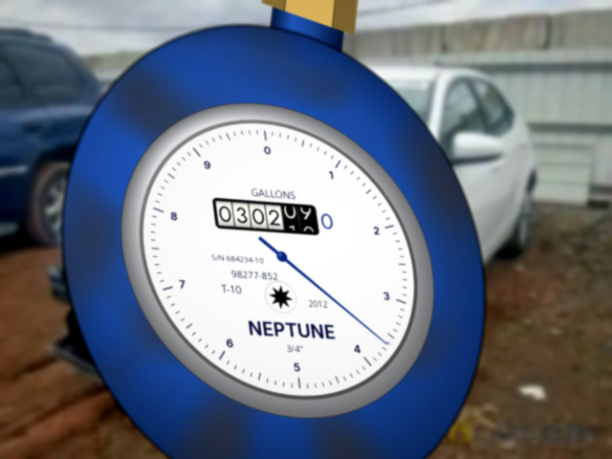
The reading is {"value": 302093.6, "unit": "gal"}
